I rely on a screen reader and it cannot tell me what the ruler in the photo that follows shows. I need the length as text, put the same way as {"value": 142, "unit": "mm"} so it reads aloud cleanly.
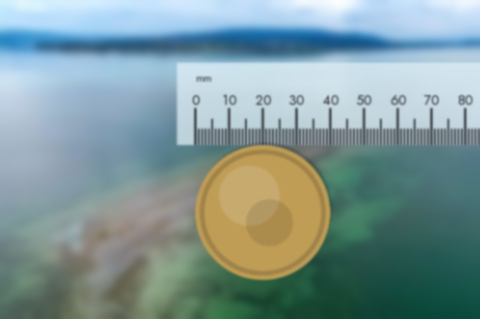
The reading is {"value": 40, "unit": "mm"}
